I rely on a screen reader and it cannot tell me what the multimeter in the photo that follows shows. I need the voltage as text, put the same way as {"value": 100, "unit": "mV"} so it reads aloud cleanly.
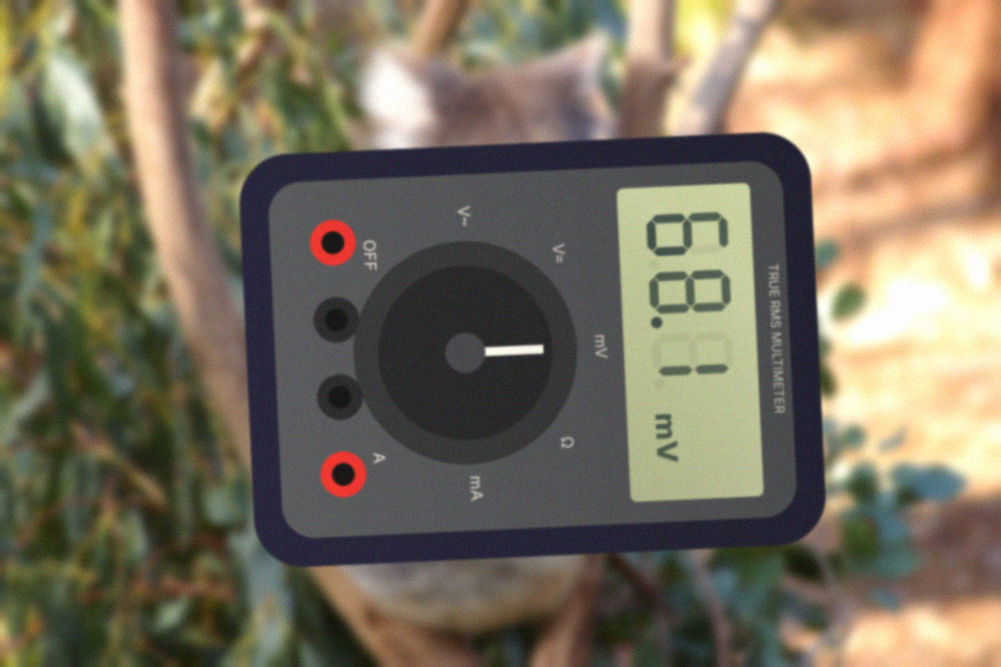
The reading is {"value": 68.1, "unit": "mV"}
